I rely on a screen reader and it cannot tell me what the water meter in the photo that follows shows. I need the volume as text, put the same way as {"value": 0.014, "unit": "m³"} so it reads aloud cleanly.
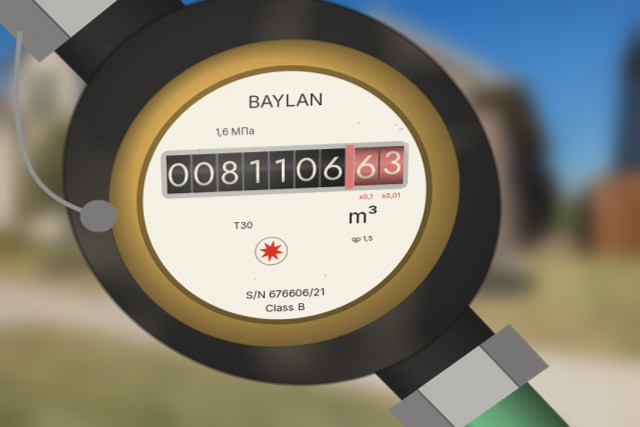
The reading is {"value": 81106.63, "unit": "m³"}
